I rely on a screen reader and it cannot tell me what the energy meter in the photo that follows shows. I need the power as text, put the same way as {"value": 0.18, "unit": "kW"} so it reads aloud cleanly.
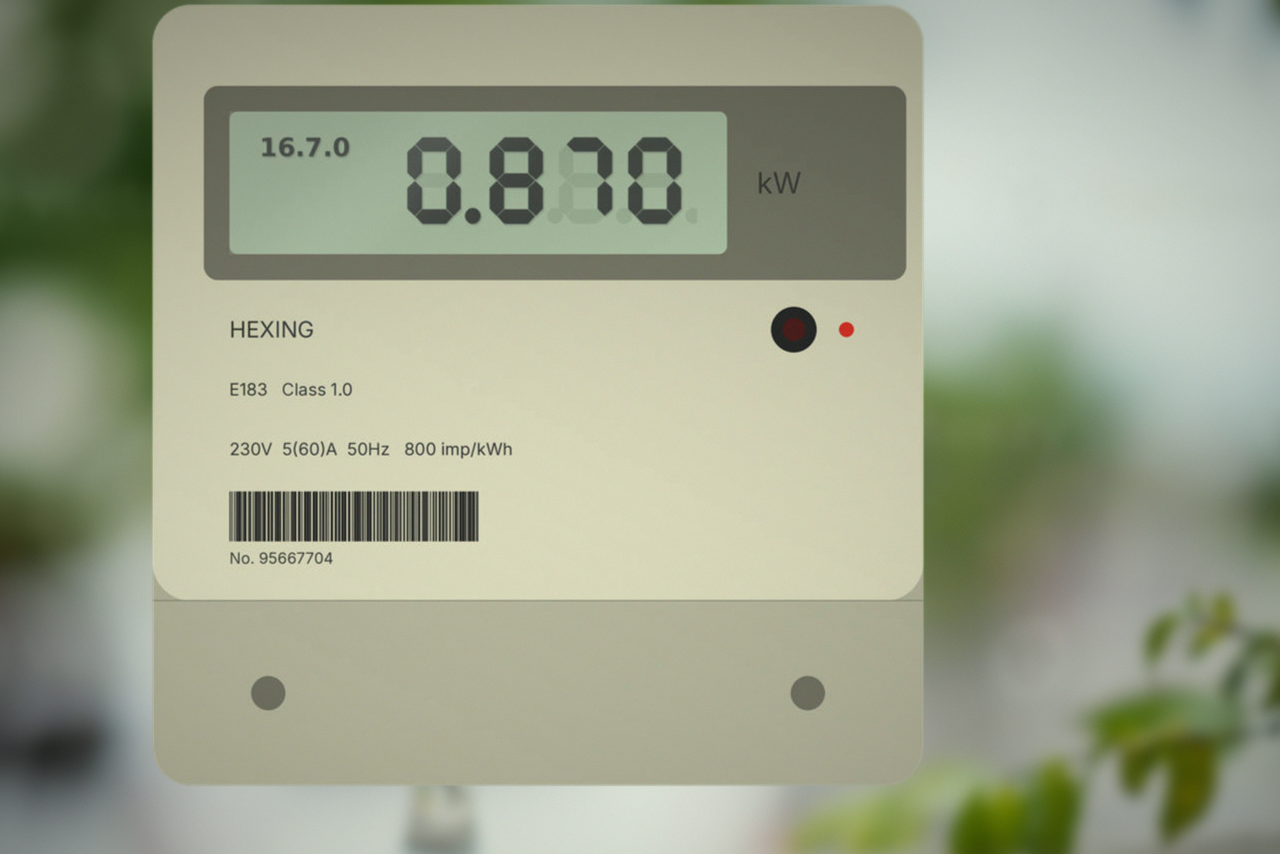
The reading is {"value": 0.870, "unit": "kW"}
